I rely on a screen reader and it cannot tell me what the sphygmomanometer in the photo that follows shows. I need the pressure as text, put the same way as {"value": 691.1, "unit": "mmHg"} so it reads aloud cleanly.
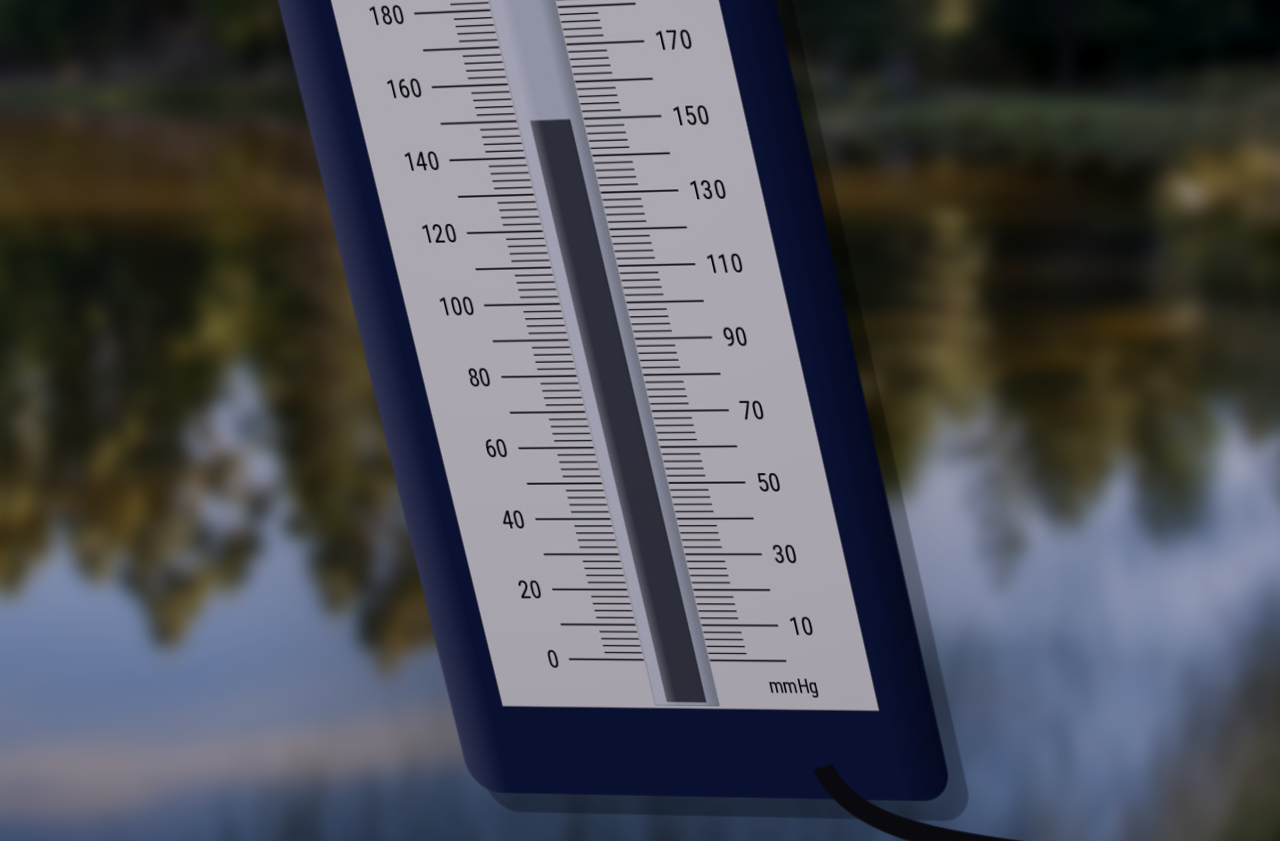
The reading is {"value": 150, "unit": "mmHg"}
